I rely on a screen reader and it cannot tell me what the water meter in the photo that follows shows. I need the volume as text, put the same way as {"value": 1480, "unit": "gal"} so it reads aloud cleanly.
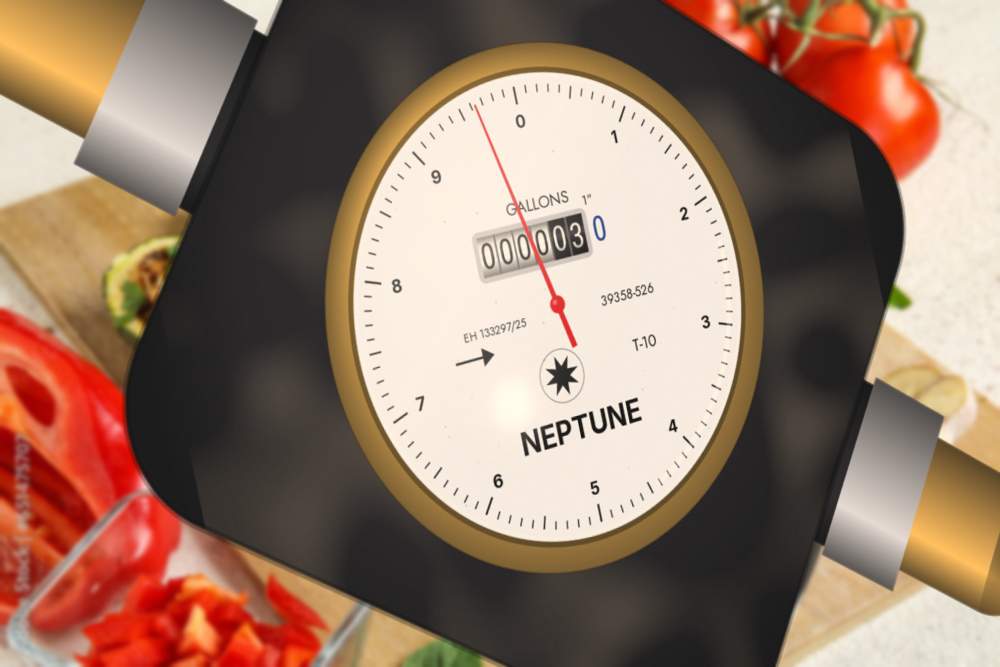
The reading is {"value": 29.6, "unit": "gal"}
